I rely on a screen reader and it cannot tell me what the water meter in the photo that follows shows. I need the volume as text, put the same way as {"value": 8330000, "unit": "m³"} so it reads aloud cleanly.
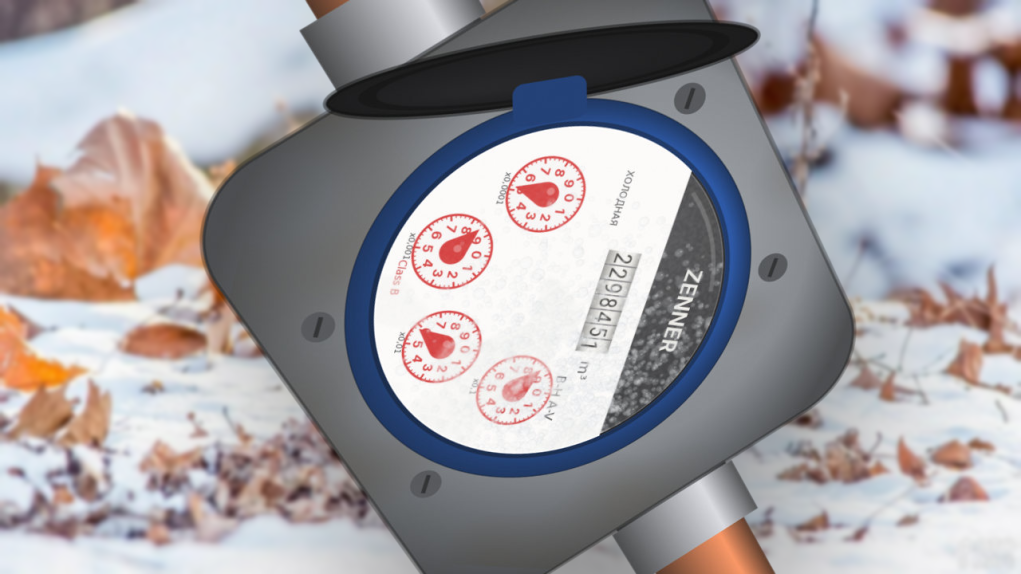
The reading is {"value": 2298450.8585, "unit": "m³"}
